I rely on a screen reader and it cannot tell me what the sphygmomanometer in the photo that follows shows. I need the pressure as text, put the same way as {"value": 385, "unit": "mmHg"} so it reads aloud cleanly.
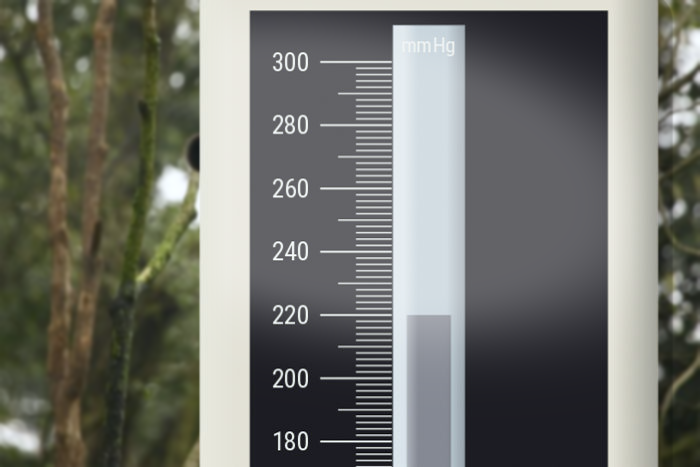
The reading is {"value": 220, "unit": "mmHg"}
